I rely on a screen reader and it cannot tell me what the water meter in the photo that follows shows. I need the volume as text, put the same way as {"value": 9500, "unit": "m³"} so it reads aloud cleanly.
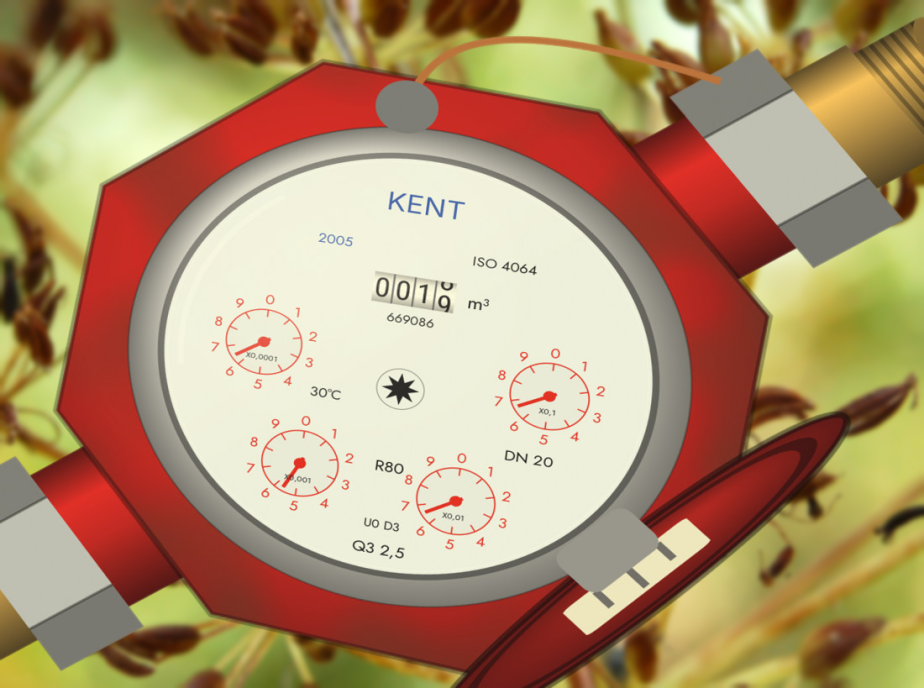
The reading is {"value": 18.6656, "unit": "m³"}
